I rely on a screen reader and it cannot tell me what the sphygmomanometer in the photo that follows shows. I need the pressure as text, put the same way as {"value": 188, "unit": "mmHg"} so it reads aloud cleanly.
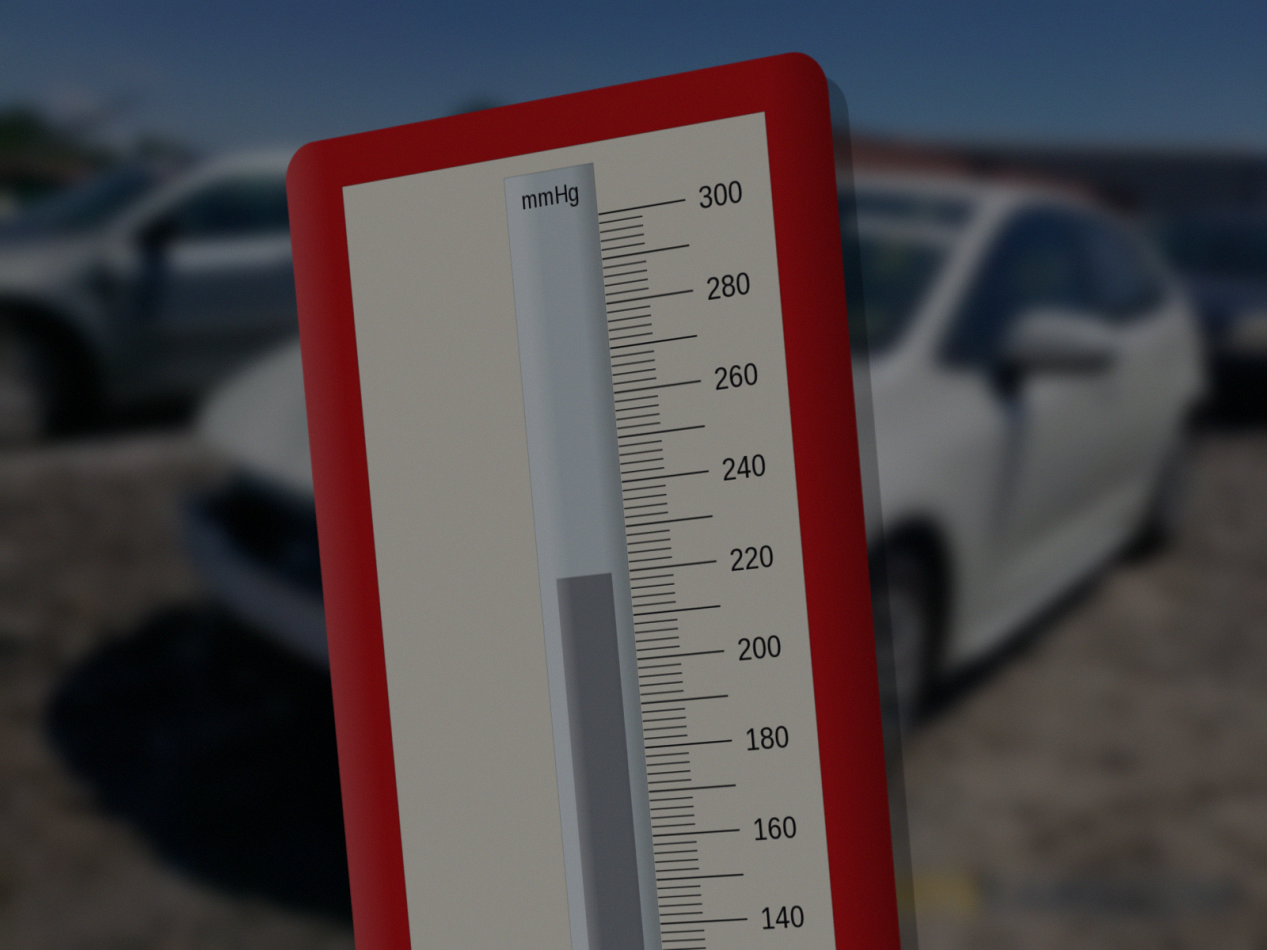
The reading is {"value": 220, "unit": "mmHg"}
